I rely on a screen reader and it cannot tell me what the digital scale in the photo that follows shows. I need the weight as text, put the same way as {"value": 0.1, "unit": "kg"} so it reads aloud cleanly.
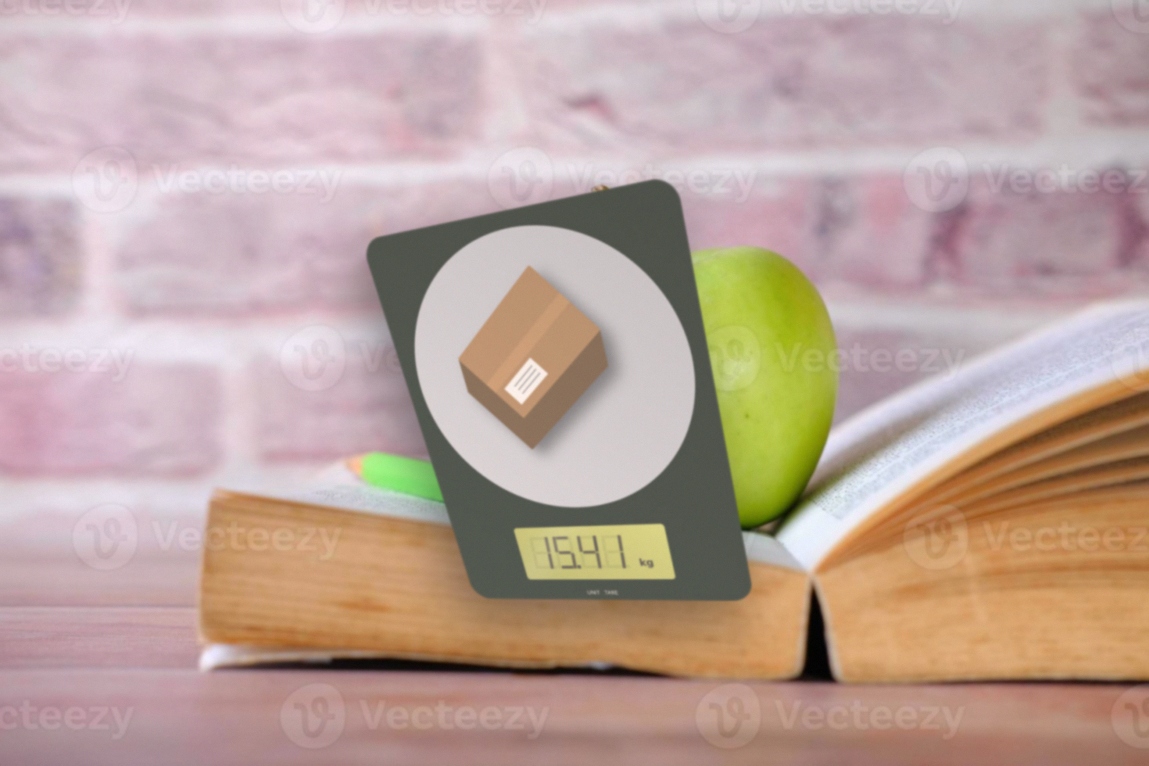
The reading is {"value": 15.41, "unit": "kg"}
